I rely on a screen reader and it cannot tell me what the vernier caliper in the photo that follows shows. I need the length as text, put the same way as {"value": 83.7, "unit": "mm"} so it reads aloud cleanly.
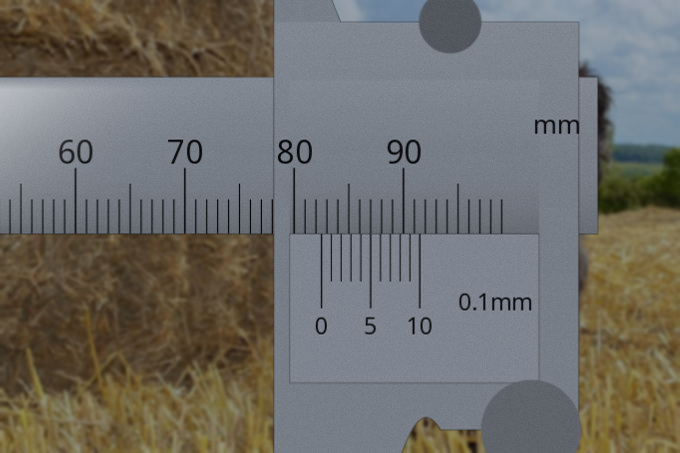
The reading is {"value": 82.5, "unit": "mm"}
